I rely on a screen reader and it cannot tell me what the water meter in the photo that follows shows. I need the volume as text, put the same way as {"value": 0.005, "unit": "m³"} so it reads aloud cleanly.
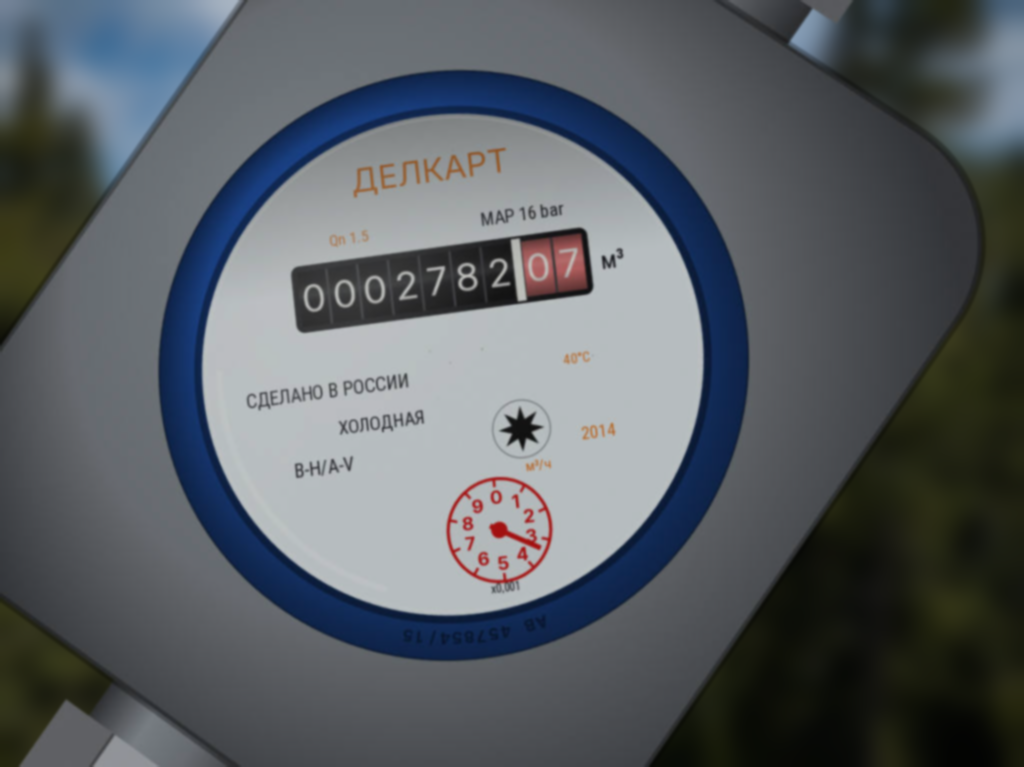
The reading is {"value": 2782.073, "unit": "m³"}
